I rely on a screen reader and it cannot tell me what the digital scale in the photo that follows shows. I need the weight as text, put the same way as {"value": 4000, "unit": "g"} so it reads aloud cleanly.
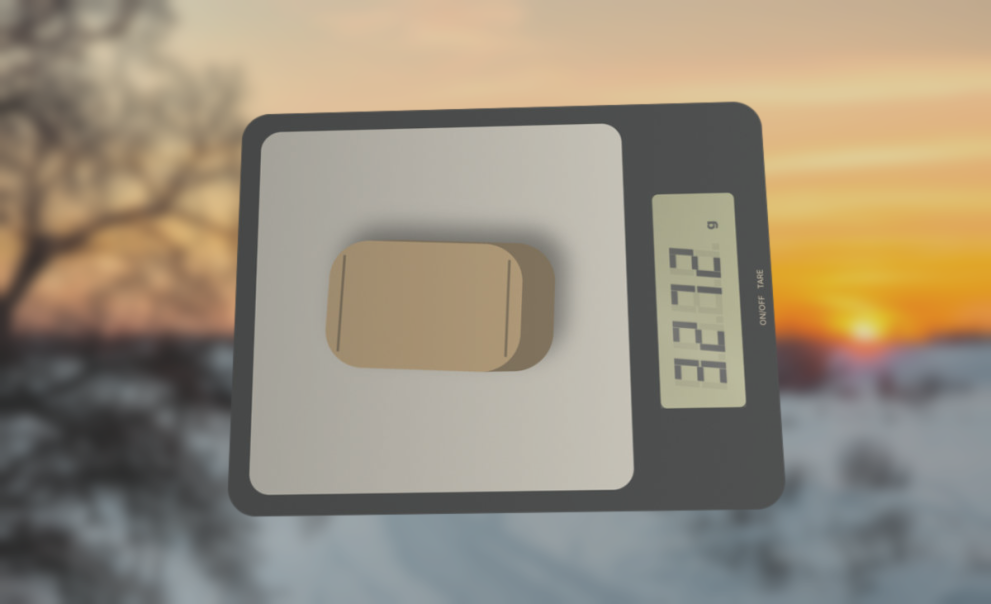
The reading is {"value": 3272, "unit": "g"}
